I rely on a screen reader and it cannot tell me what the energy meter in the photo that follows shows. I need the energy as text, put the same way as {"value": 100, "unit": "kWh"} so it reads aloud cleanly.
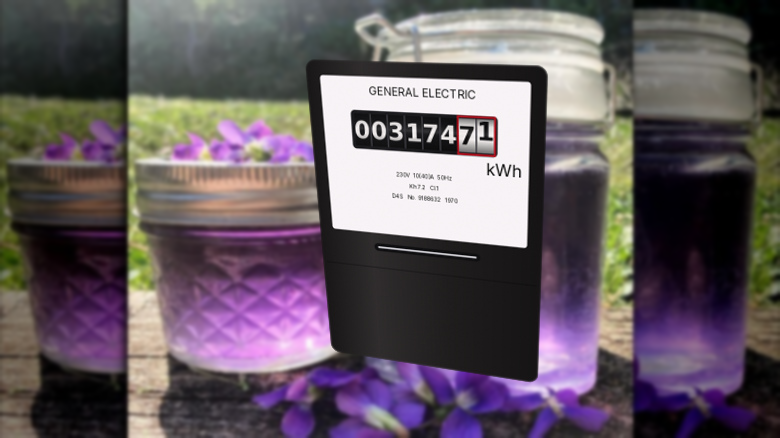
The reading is {"value": 3174.71, "unit": "kWh"}
